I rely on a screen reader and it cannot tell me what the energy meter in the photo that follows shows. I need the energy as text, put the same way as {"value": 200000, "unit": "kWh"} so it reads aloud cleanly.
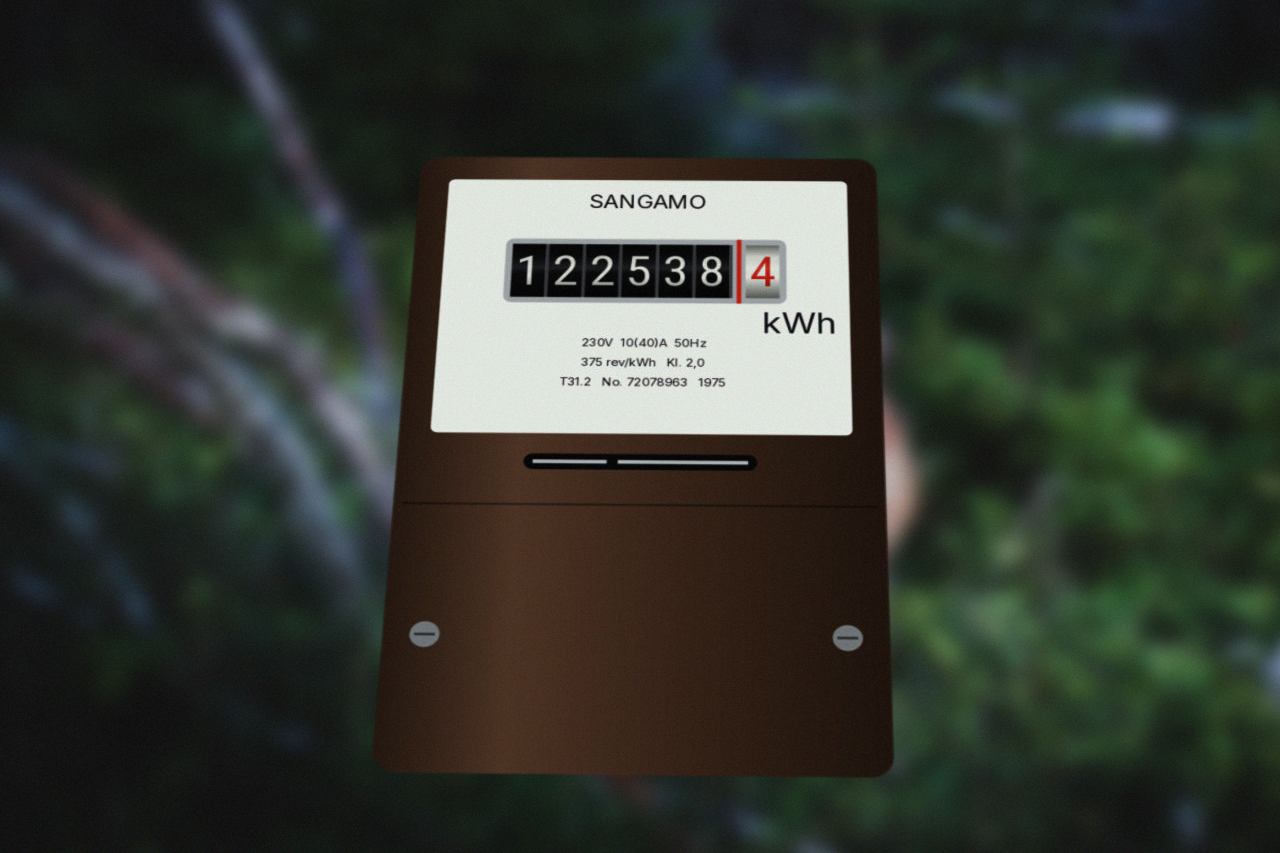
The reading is {"value": 122538.4, "unit": "kWh"}
